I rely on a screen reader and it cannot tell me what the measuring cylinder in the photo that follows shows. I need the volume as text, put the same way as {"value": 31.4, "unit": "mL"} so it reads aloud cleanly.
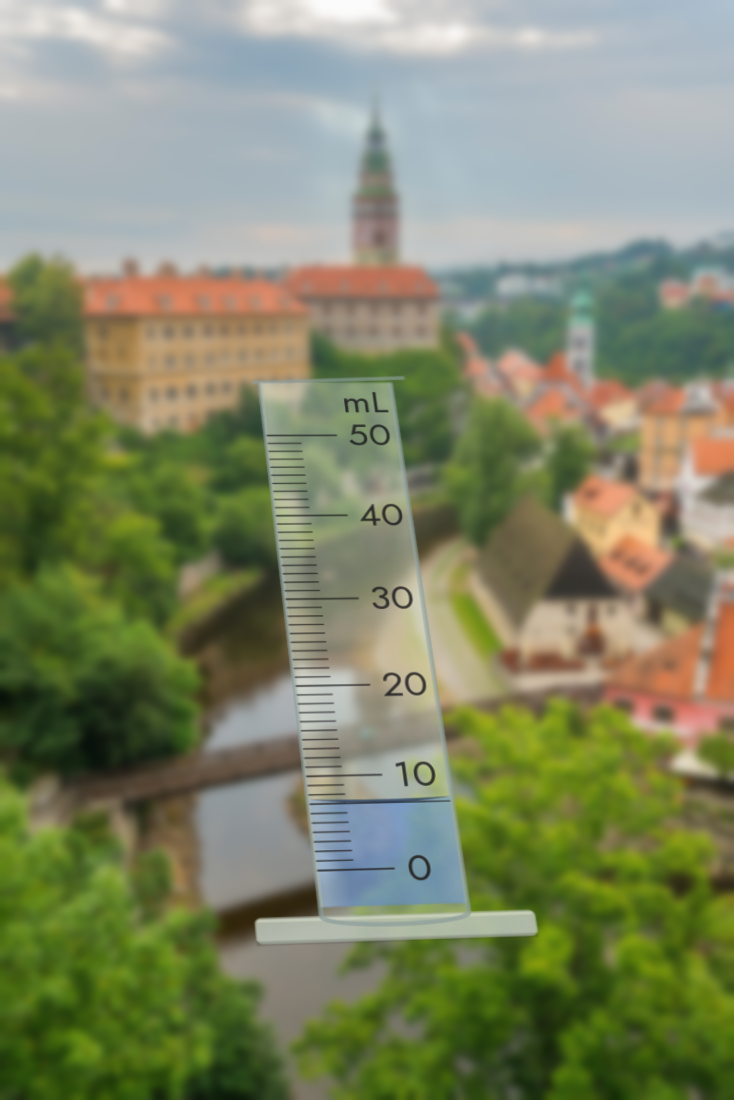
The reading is {"value": 7, "unit": "mL"}
